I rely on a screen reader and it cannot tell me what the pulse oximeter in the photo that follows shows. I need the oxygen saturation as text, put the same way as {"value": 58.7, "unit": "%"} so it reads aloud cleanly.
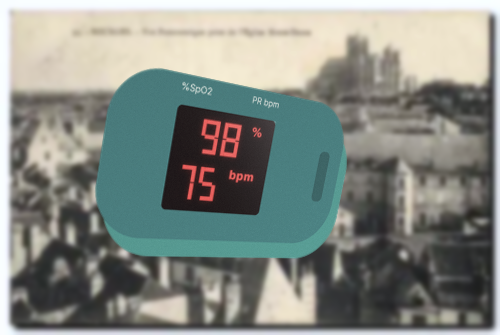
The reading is {"value": 98, "unit": "%"}
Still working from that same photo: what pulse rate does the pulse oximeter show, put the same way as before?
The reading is {"value": 75, "unit": "bpm"}
